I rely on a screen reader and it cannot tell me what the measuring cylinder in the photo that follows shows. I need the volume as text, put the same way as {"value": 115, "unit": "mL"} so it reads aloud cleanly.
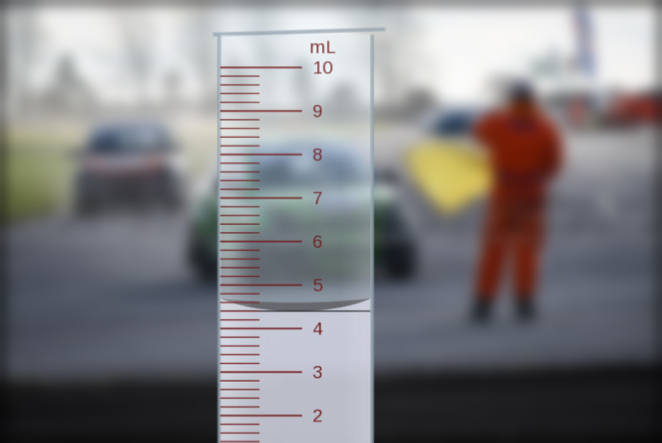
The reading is {"value": 4.4, "unit": "mL"}
